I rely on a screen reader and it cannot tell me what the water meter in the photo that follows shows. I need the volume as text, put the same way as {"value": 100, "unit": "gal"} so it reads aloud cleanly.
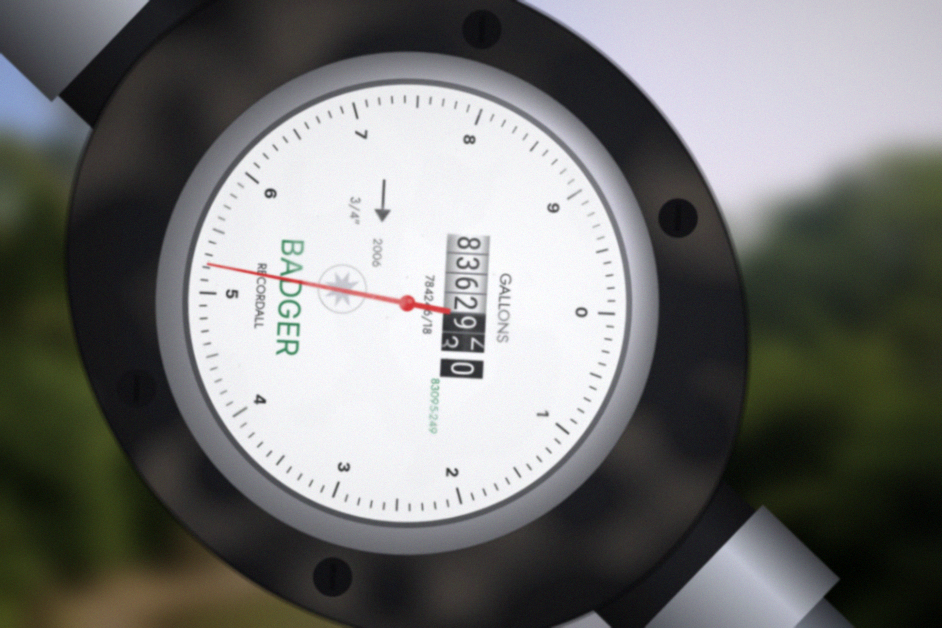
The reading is {"value": 8362925.2, "unit": "gal"}
